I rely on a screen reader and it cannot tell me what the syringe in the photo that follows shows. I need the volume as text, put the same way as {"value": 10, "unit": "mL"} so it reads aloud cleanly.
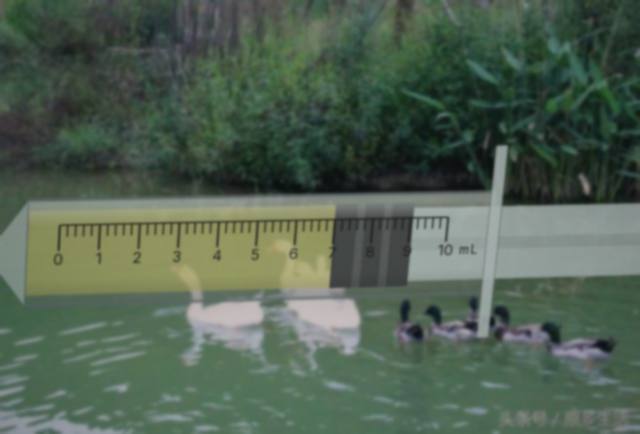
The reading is {"value": 7, "unit": "mL"}
